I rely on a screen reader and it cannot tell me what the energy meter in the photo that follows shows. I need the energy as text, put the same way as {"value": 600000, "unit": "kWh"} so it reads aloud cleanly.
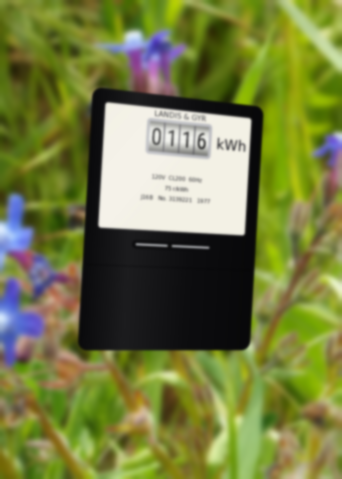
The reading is {"value": 116, "unit": "kWh"}
